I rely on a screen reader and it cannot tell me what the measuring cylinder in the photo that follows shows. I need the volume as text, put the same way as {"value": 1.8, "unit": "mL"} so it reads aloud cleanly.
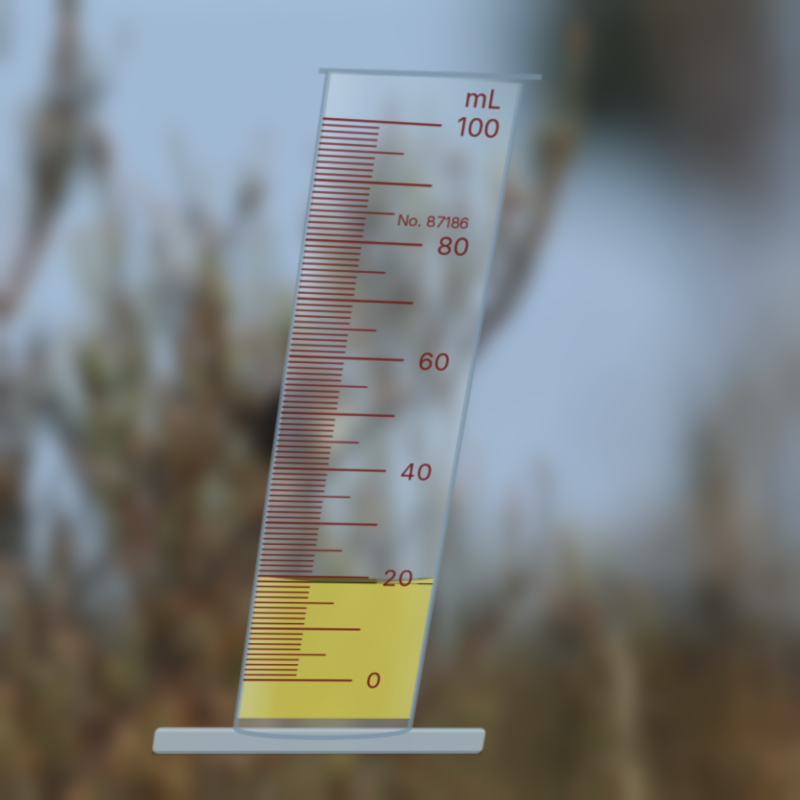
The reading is {"value": 19, "unit": "mL"}
